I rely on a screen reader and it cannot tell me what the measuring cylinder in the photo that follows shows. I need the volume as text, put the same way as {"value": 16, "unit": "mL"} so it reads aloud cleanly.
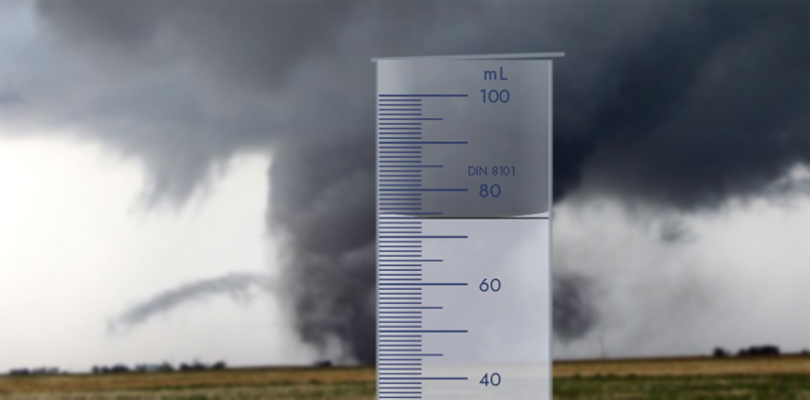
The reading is {"value": 74, "unit": "mL"}
